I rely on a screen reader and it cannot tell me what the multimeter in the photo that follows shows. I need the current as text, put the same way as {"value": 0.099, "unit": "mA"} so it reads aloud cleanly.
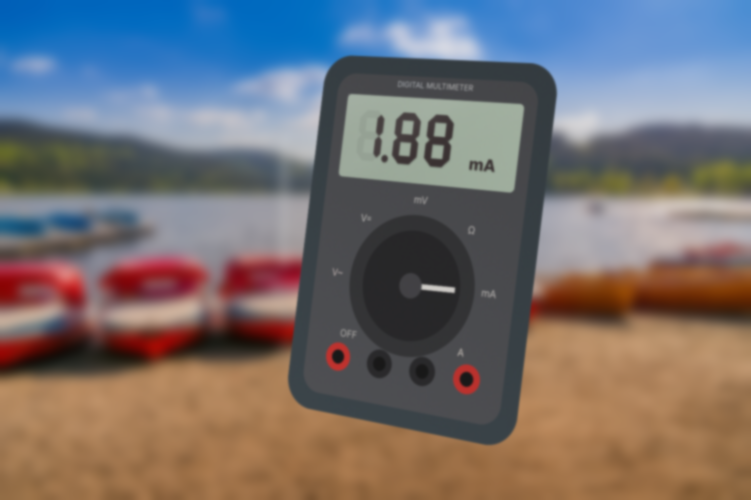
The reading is {"value": 1.88, "unit": "mA"}
